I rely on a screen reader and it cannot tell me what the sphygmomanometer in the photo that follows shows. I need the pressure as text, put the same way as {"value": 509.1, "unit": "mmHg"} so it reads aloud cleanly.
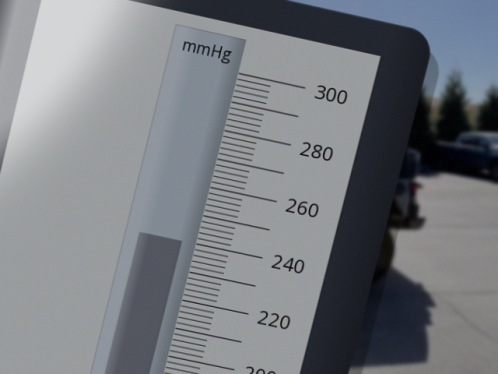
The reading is {"value": 240, "unit": "mmHg"}
